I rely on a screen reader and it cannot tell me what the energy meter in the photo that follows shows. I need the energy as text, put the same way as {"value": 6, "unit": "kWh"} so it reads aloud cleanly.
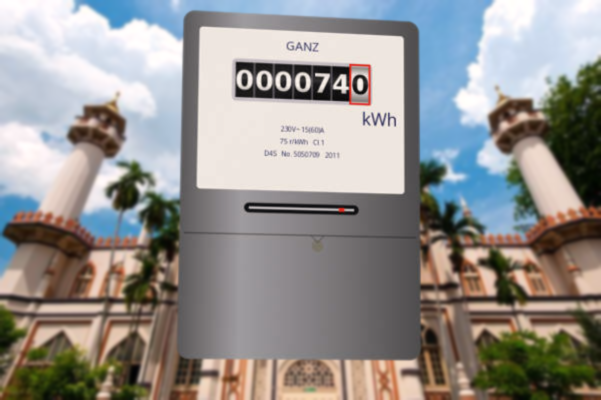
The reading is {"value": 74.0, "unit": "kWh"}
